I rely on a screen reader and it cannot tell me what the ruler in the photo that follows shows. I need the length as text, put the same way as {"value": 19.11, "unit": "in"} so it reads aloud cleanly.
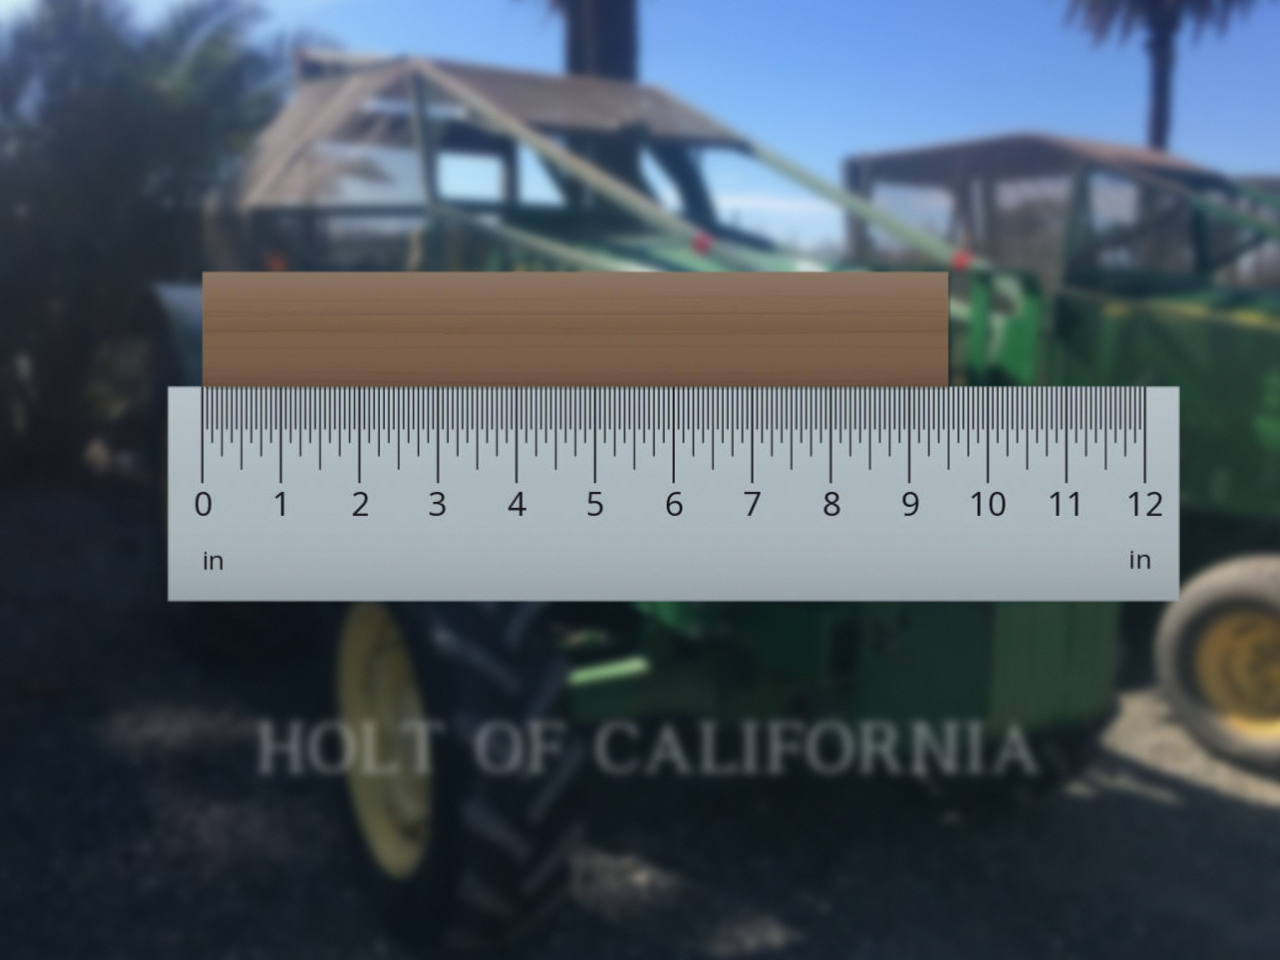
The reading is {"value": 9.5, "unit": "in"}
